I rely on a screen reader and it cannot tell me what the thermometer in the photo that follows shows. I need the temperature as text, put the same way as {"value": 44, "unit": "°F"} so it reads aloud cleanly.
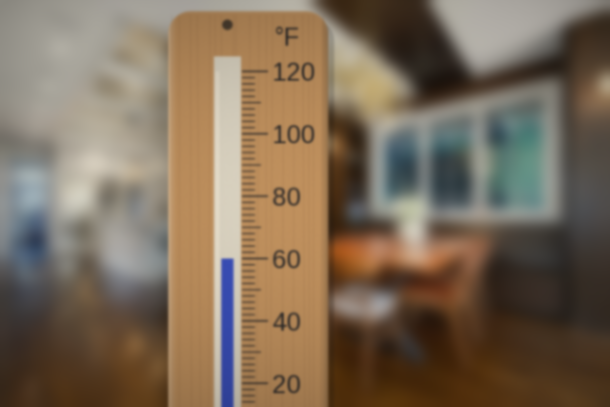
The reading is {"value": 60, "unit": "°F"}
